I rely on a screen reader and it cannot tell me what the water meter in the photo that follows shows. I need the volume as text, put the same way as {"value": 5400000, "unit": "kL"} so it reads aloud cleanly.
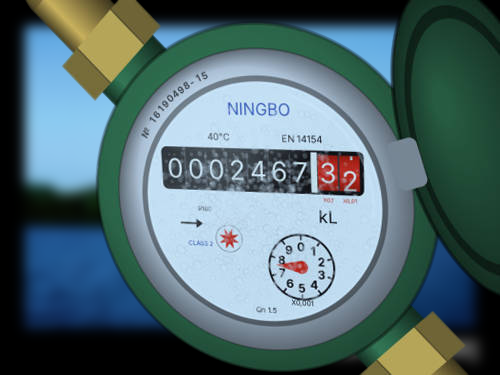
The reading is {"value": 2467.317, "unit": "kL"}
